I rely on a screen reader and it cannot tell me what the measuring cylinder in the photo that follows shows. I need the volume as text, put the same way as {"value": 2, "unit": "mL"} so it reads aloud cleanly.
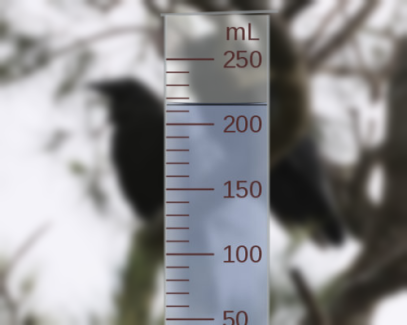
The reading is {"value": 215, "unit": "mL"}
